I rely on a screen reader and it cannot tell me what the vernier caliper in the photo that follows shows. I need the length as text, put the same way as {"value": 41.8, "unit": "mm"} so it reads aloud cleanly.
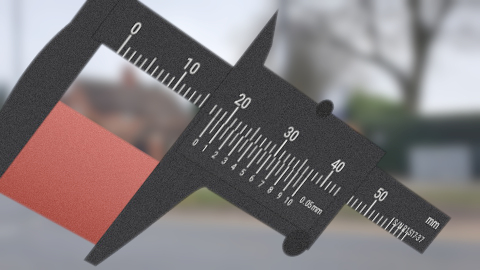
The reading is {"value": 18.0, "unit": "mm"}
